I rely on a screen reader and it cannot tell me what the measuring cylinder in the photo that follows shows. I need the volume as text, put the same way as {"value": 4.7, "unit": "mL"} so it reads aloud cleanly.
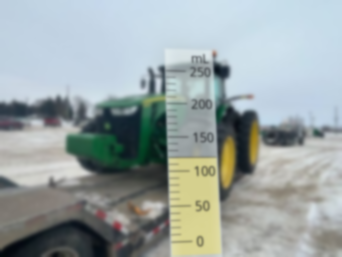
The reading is {"value": 120, "unit": "mL"}
